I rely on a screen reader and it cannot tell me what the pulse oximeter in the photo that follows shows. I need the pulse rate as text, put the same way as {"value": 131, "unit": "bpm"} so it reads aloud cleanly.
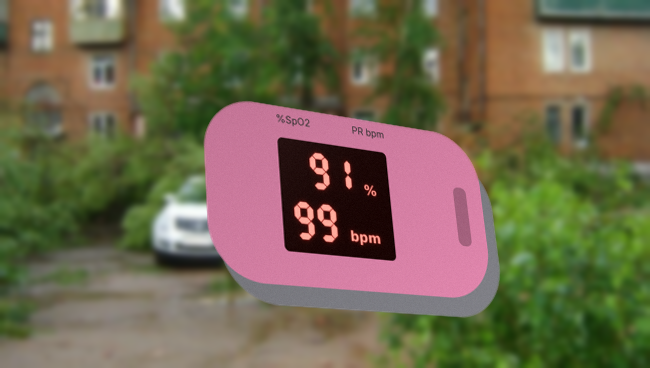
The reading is {"value": 99, "unit": "bpm"}
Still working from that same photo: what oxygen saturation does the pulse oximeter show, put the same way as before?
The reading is {"value": 91, "unit": "%"}
